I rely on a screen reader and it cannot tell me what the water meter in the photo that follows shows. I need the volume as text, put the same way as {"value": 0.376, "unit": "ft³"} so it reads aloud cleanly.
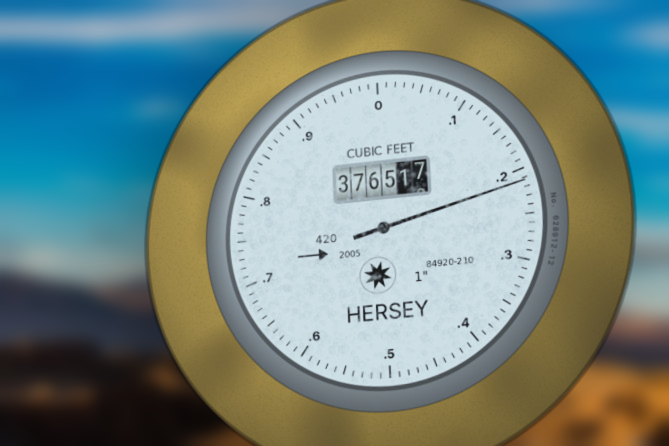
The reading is {"value": 376517.21, "unit": "ft³"}
